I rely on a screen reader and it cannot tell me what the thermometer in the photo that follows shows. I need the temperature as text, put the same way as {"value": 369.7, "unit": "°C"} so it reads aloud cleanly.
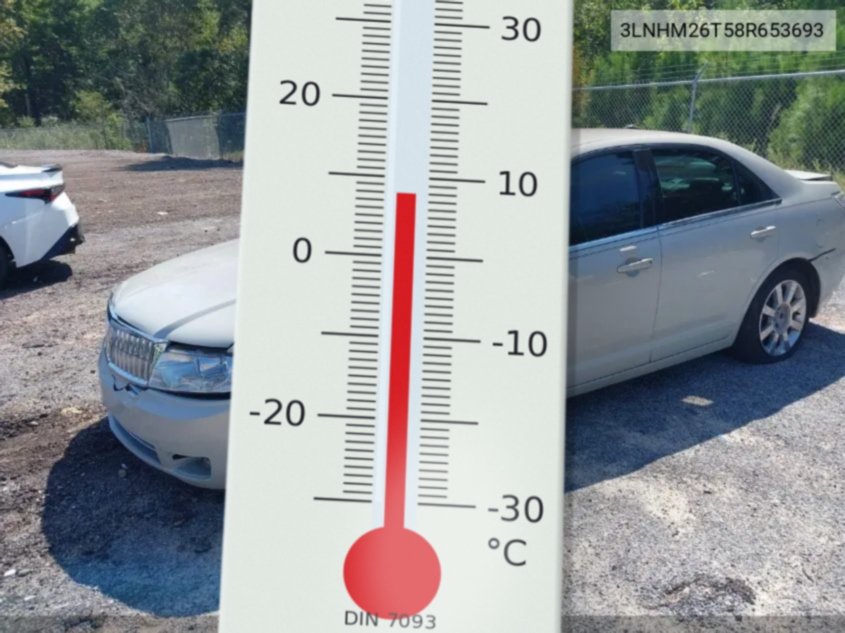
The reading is {"value": 8, "unit": "°C"}
